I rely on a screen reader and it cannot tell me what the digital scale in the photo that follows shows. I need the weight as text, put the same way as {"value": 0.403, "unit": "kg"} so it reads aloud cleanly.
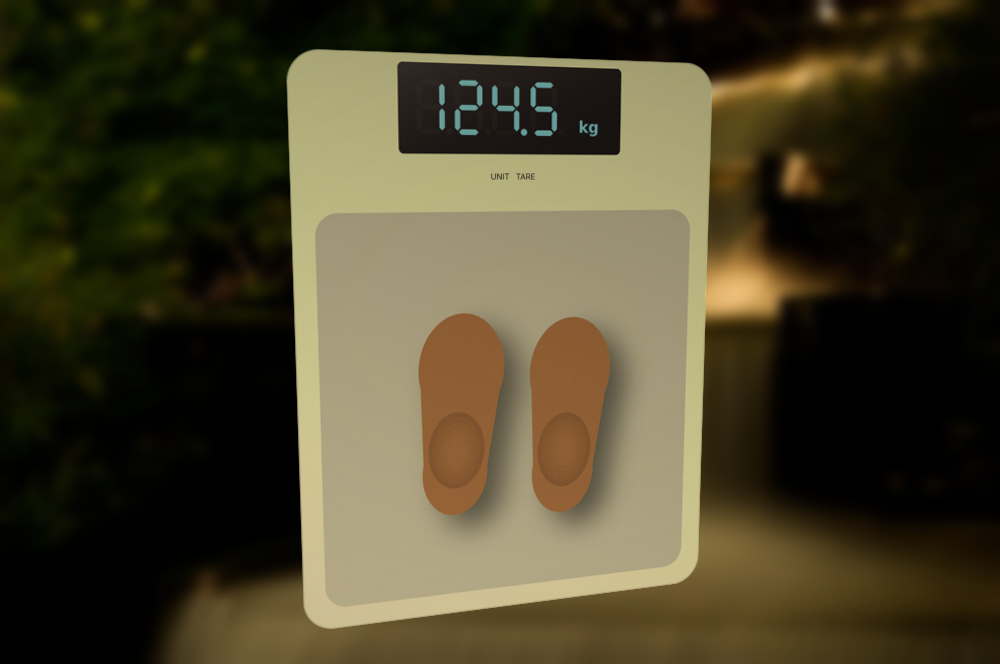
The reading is {"value": 124.5, "unit": "kg"}
